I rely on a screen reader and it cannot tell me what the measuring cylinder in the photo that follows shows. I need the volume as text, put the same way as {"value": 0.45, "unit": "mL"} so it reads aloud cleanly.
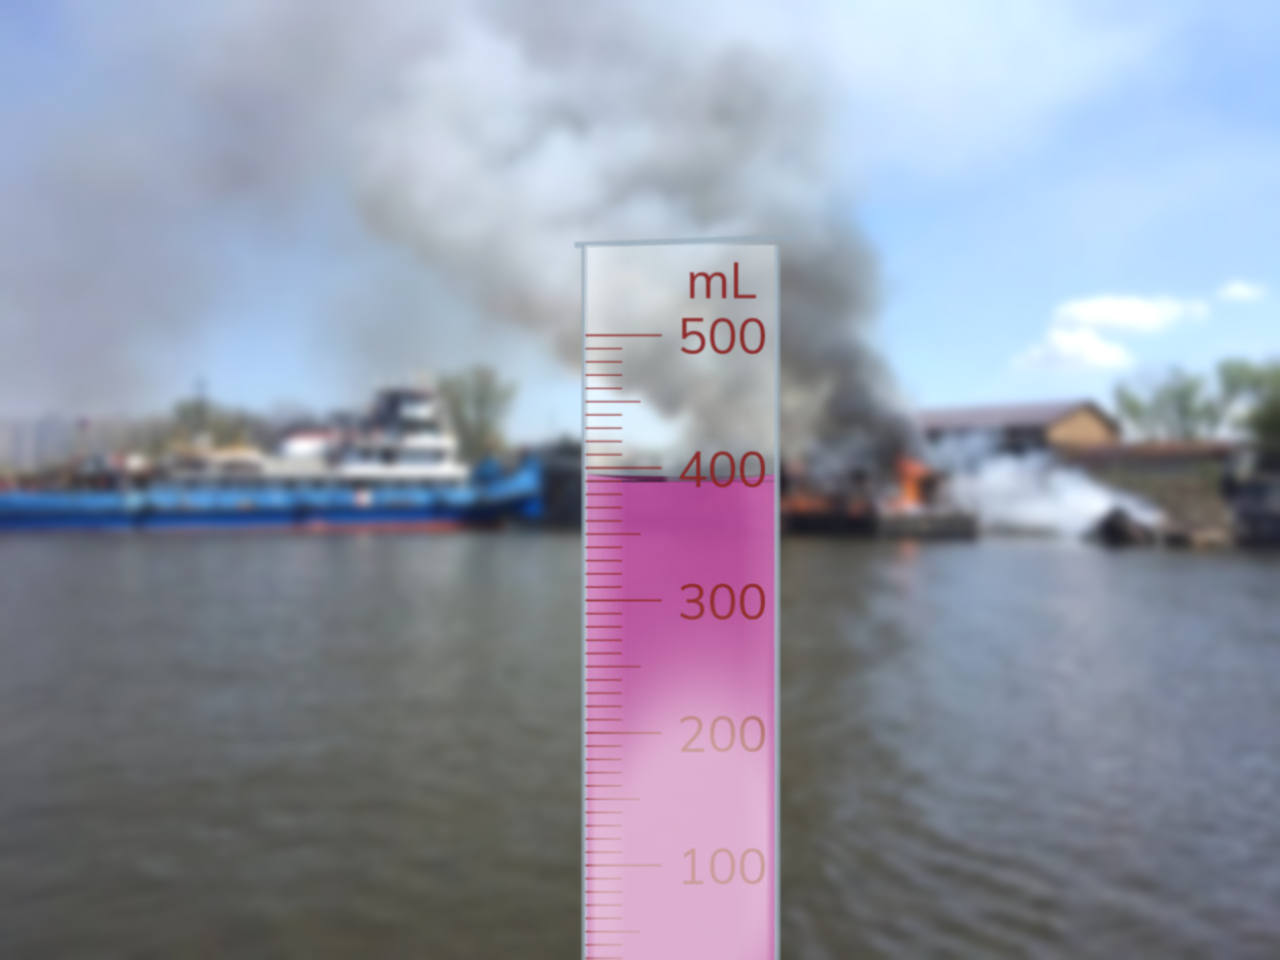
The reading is {"value": 390, "unit": "mL"}
